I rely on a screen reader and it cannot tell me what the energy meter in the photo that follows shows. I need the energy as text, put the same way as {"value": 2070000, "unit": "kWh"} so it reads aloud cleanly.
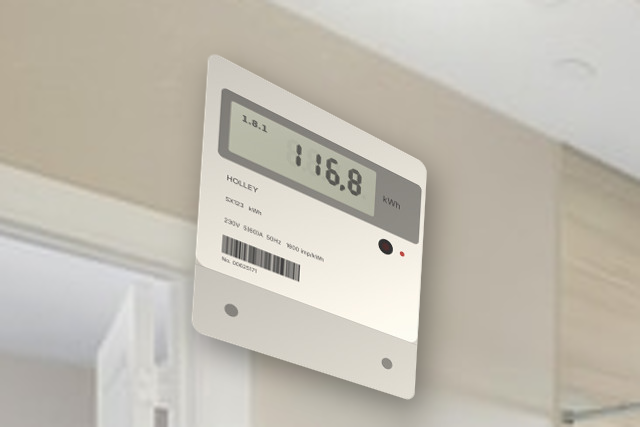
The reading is {"value": 116.8, "unit": "kWh"}
